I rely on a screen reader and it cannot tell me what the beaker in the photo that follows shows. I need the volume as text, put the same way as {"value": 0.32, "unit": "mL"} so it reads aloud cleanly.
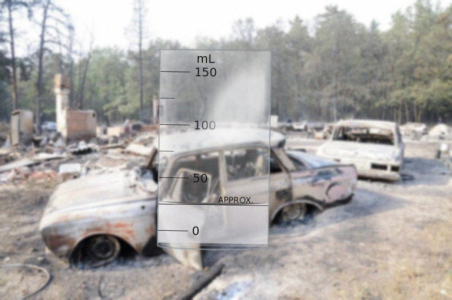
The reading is {"value": 25, "unit": "mL"}
